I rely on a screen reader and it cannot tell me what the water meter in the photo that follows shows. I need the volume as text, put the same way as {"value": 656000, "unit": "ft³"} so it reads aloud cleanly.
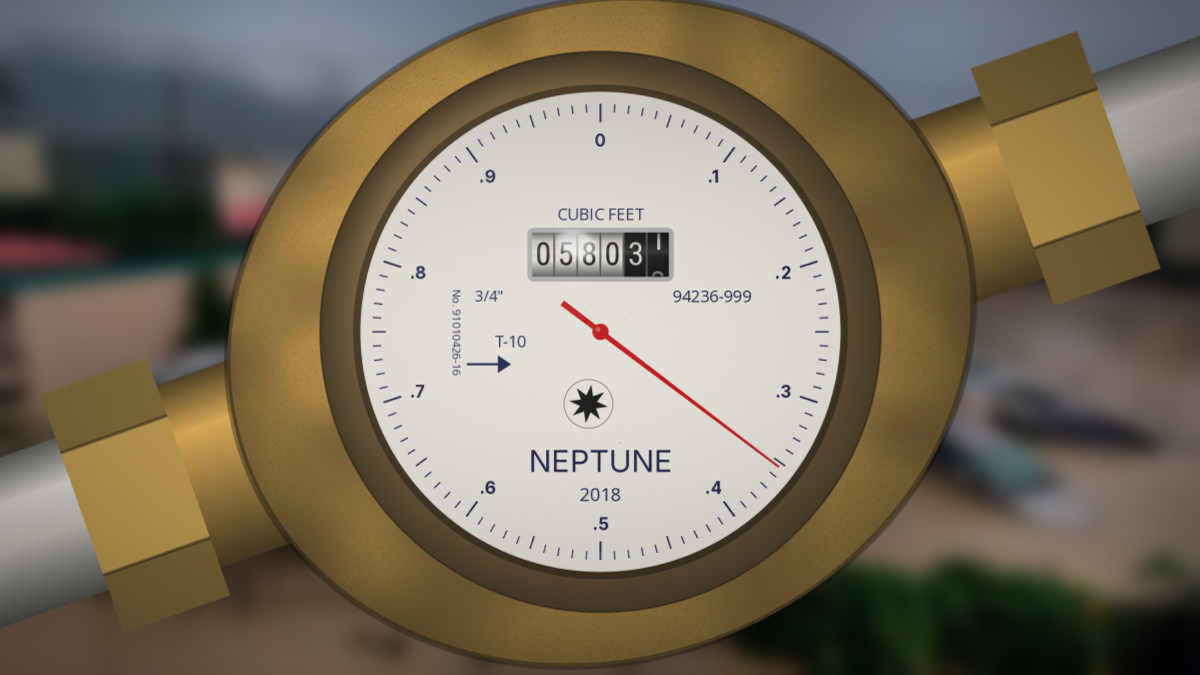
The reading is {"value": 58031.35, "unit": "ft³"}
